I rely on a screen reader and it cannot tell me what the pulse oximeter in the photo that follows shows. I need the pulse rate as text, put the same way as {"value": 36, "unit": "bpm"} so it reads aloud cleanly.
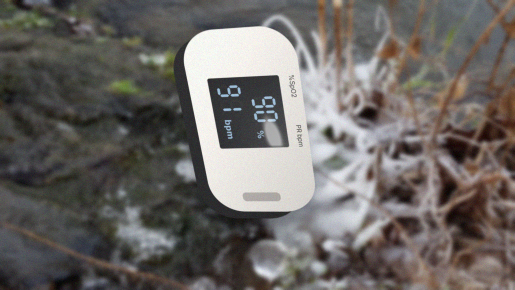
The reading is {"value": 91, "unit": "bpm"}
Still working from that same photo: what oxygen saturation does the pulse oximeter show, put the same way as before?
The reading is {"value": 90, "unit": "%"}
